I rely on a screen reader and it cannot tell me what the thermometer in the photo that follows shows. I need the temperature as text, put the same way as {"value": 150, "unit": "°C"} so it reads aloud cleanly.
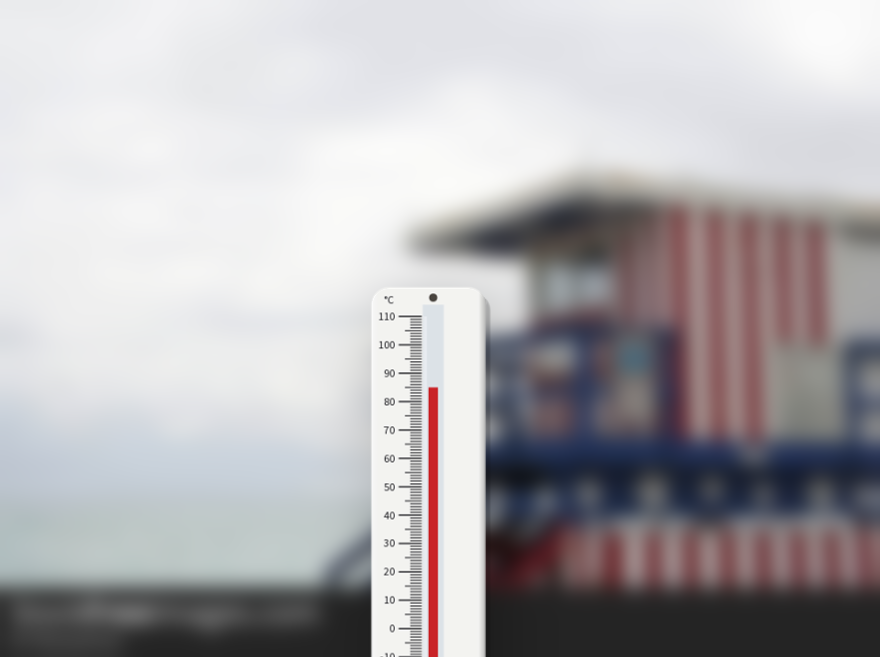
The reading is {"value": 85, "unit": "°C"}
